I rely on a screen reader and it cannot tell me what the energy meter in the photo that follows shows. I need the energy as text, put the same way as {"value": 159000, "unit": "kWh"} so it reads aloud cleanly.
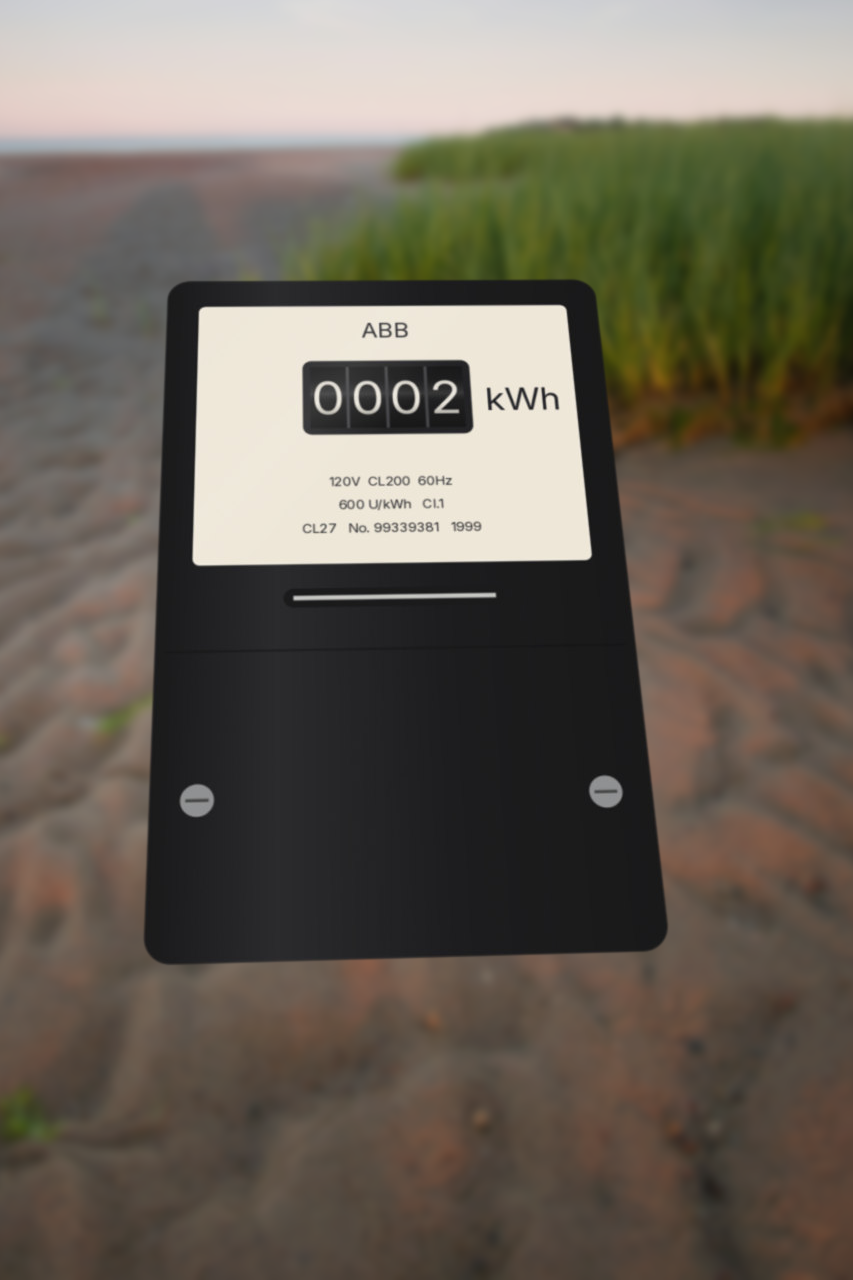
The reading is {"value": 2, "unit": "kWh"}
